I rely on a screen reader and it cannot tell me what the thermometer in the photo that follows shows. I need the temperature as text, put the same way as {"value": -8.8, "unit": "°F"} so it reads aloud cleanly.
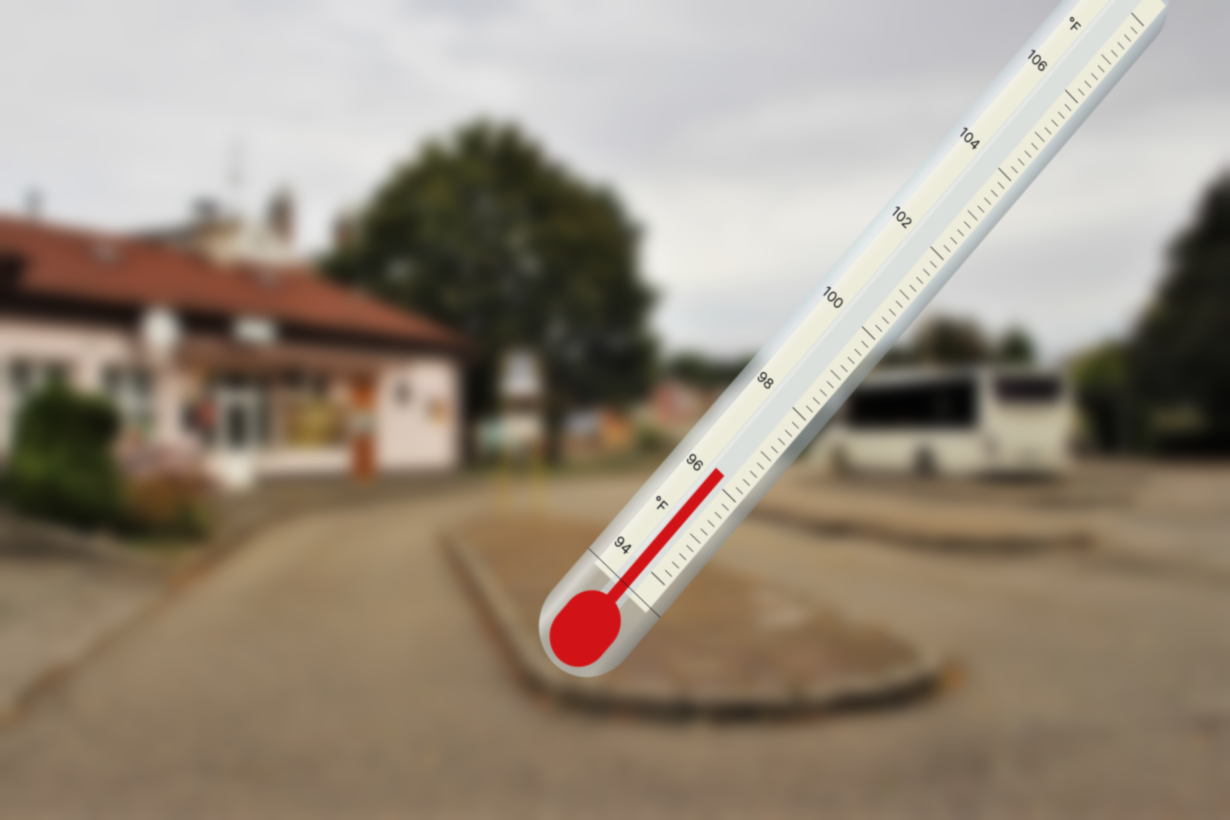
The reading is {"value": 96.2, "unit": "°F"}
